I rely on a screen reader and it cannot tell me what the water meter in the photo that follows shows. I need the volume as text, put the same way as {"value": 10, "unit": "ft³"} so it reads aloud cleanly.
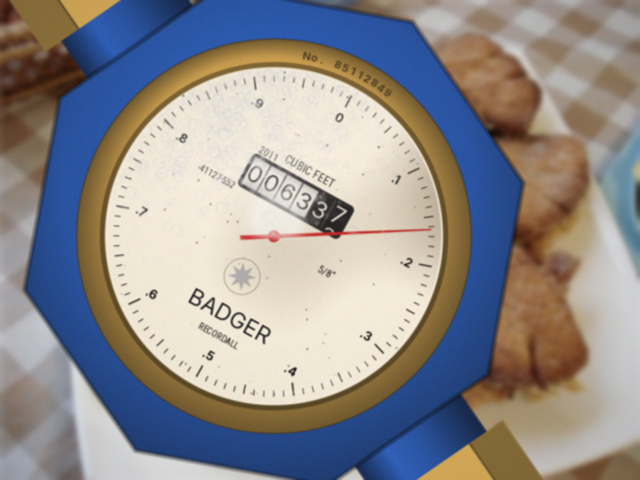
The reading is {"value": 6337.16, "unit": "ft³"}
